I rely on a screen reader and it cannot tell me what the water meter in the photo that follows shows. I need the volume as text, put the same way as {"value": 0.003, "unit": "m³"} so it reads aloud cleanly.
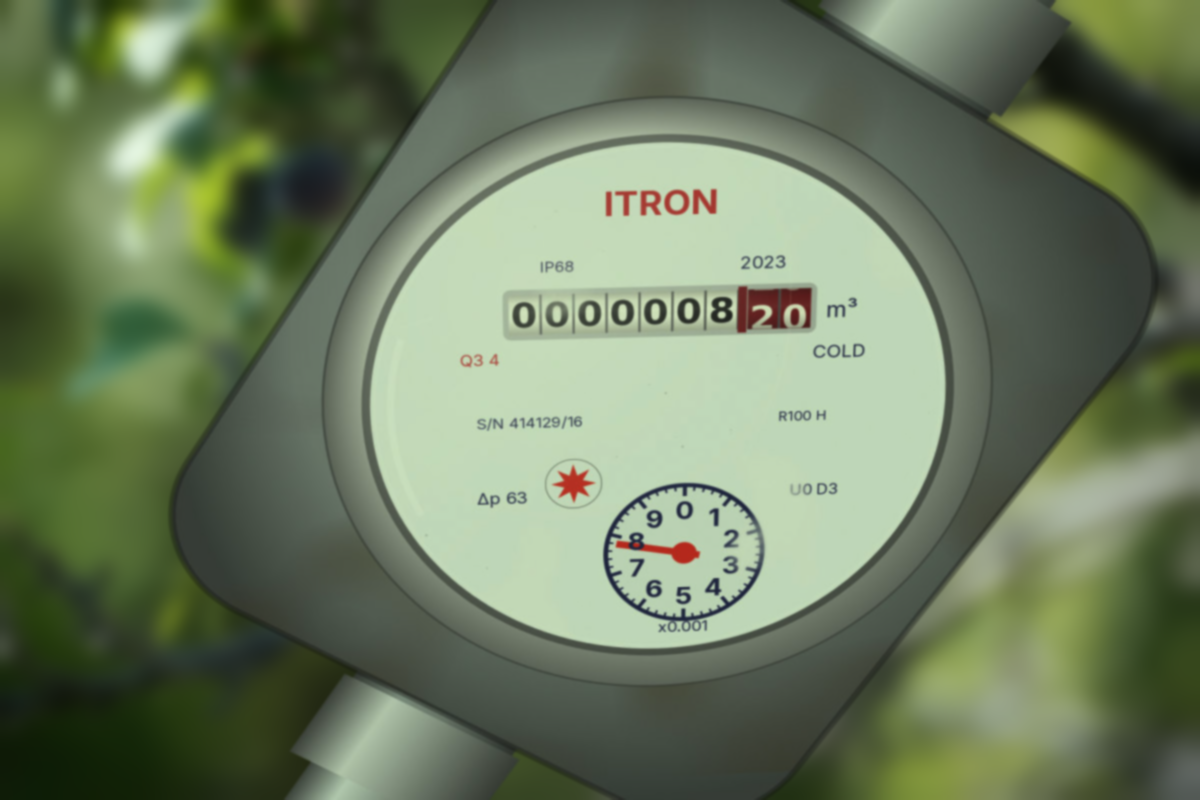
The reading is {"value": 8.197, "unit": "m³"}
